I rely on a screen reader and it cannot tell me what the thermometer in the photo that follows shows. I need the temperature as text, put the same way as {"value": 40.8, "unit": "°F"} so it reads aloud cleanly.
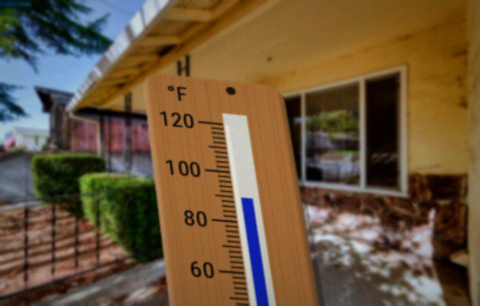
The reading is {"value": 90, "unit": "°F"}
